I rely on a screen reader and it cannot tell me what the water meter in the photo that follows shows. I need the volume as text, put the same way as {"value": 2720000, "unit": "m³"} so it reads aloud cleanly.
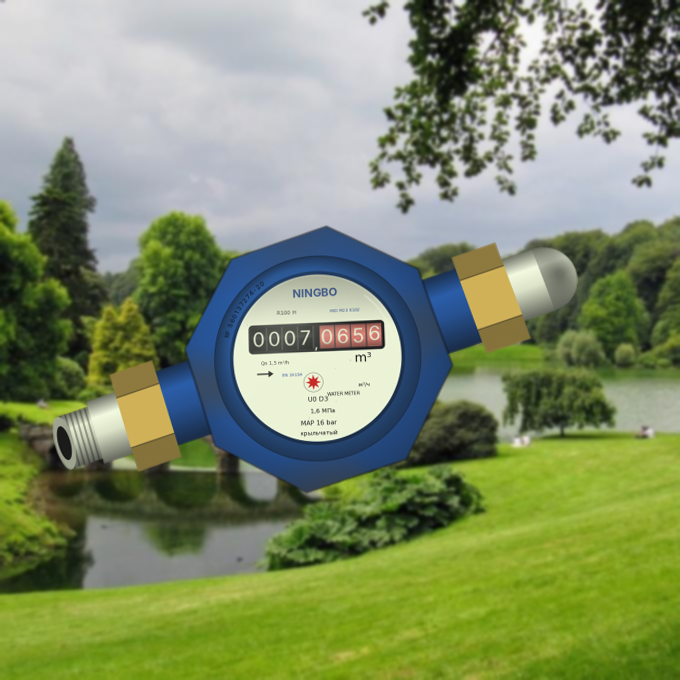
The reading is {"value": 7.0656, "unit": "m³"}
